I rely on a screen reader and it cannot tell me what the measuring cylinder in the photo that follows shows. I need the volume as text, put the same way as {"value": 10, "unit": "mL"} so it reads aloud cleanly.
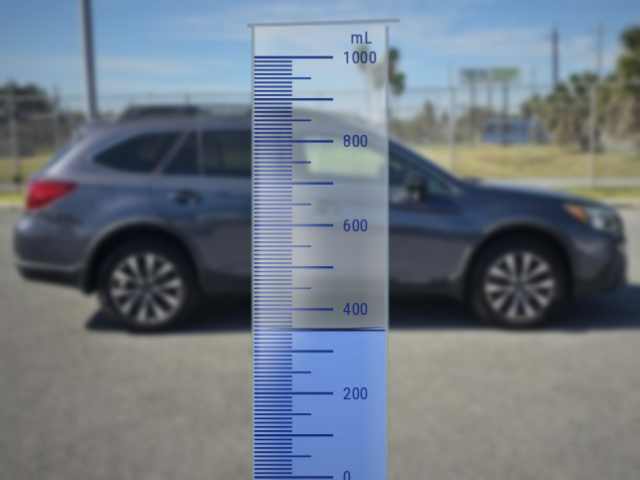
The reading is {"value": 350, "unit": "mL"}
